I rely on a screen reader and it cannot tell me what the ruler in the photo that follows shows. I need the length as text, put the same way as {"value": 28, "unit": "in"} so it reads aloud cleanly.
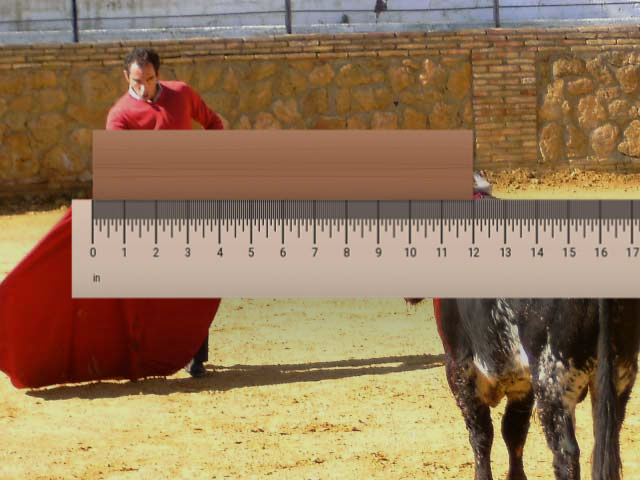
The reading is {"value": 12, "unit": "in"}
